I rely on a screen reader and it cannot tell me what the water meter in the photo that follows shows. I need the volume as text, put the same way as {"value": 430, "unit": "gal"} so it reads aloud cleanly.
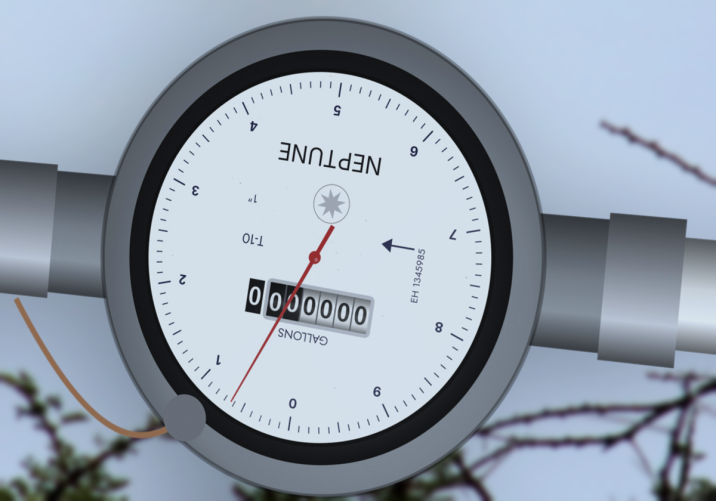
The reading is {"value": 0.6, "unit": "gal"}
